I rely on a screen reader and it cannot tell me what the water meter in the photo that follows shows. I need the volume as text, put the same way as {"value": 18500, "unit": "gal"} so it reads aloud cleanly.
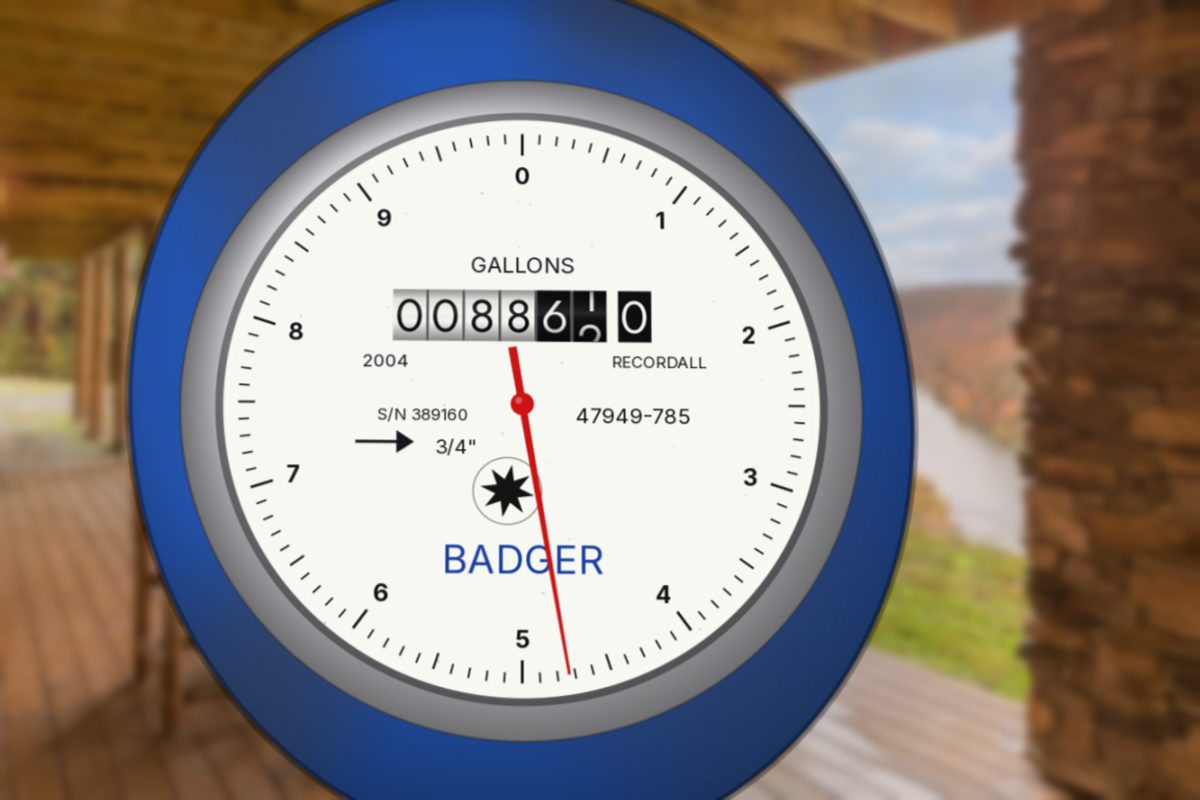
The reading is {"value": 88614.7, "unit": "gal"}
